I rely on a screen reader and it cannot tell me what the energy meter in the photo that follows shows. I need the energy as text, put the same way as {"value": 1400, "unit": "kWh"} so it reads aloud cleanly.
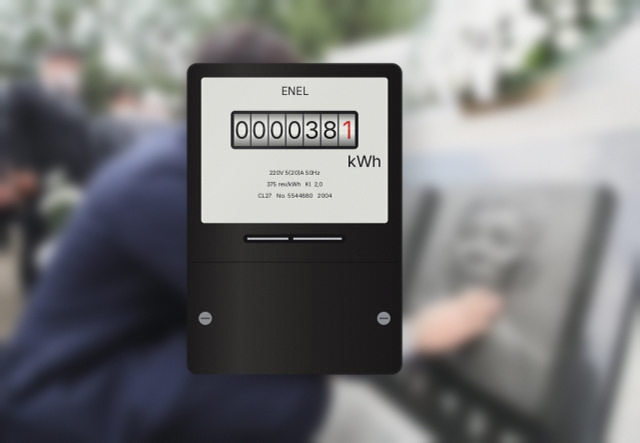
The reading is {"value": 38.1, "unit": "kWh"}
